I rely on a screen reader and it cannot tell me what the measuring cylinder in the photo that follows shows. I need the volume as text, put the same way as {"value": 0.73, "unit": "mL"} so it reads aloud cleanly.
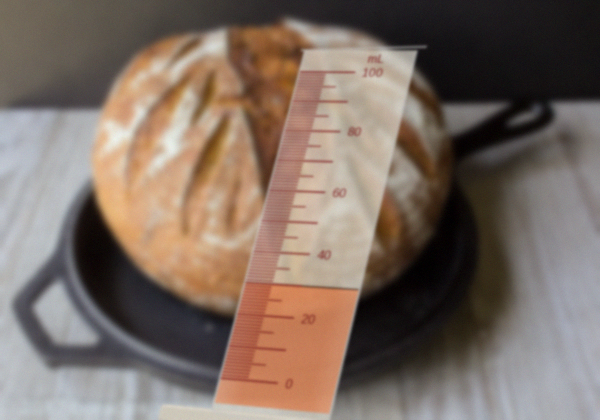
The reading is {"value": 30, "unit": "mL"}
